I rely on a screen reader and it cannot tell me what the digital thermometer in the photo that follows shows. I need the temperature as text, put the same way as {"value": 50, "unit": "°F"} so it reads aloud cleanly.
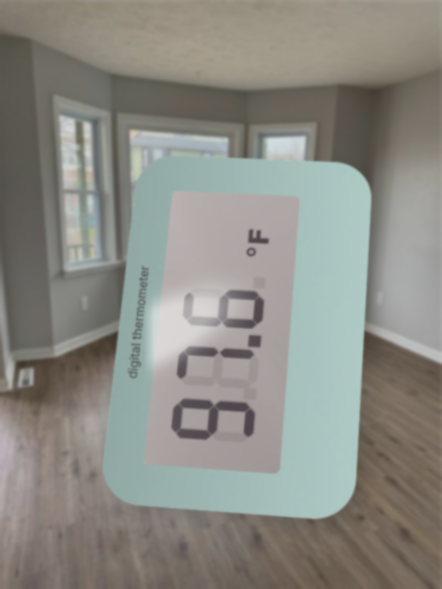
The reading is {"value": 97.6, "unit": "°F"}
